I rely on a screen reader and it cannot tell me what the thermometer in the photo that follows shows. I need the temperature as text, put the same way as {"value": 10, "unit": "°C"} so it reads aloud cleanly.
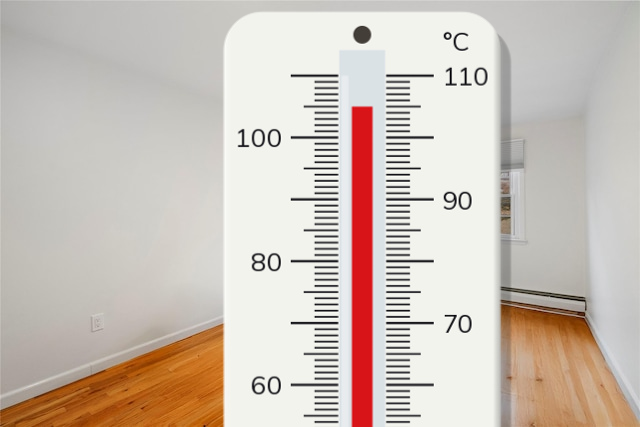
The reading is {"value": 105, "unit": "°C"}
